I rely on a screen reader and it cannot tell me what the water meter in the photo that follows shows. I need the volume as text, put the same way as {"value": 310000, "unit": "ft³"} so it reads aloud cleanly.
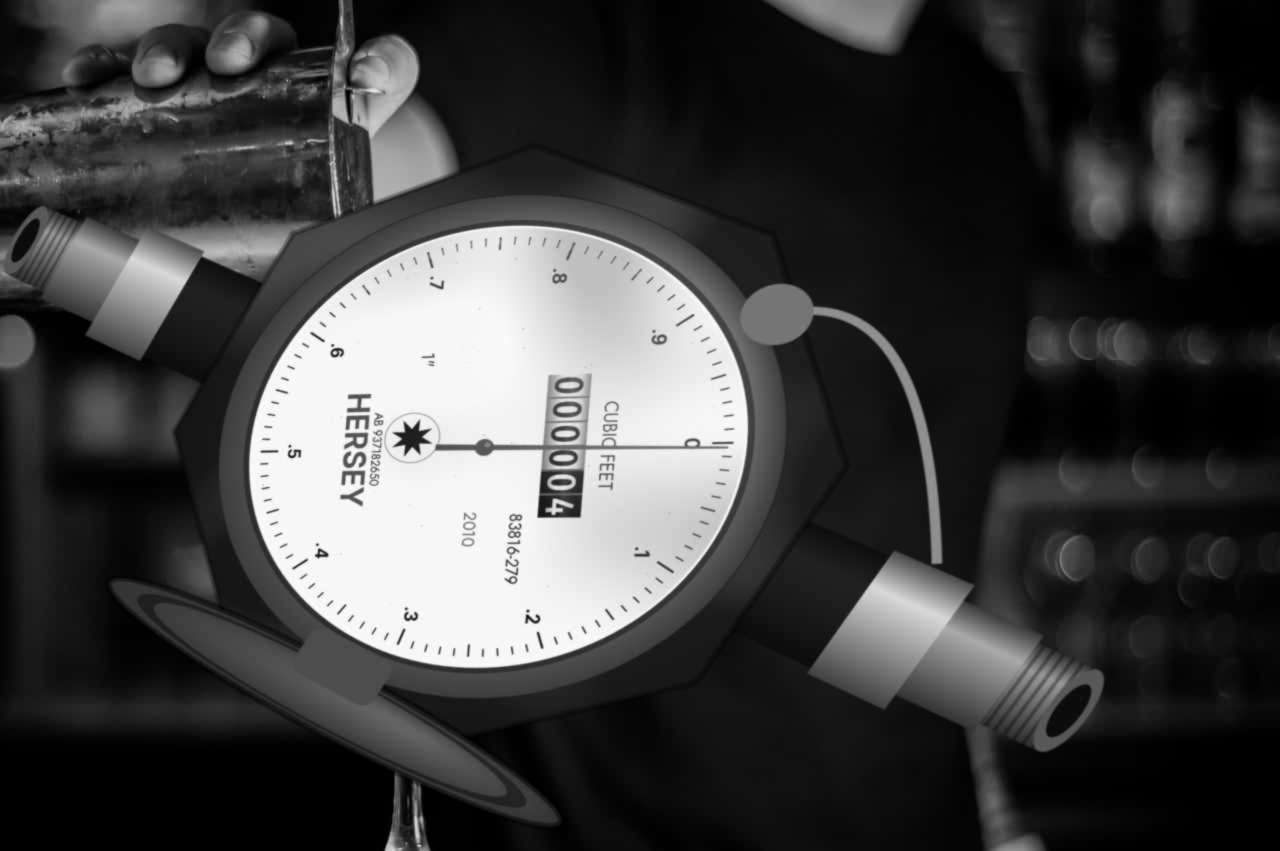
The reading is {"value": 4.00, "unit": "ft³"}
